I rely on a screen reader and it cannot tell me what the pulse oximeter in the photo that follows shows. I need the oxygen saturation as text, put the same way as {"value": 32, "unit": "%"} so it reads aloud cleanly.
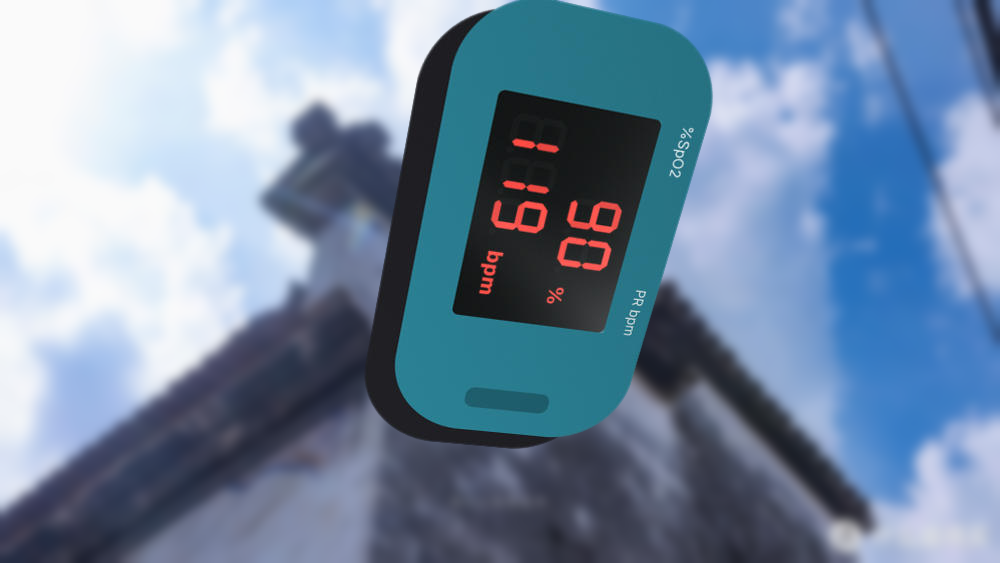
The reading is {"value": 90, "unit": "%"}
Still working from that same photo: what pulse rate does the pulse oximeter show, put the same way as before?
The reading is {"value": 119, "unit": "bpm"}
